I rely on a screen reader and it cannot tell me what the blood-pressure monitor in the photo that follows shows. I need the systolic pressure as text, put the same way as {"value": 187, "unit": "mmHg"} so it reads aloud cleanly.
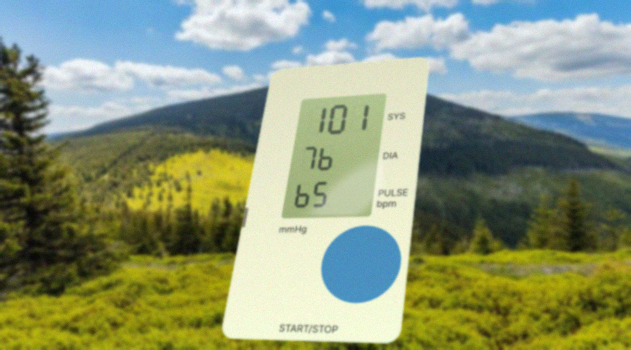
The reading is {"value": 101, "unit": "mmHg"}
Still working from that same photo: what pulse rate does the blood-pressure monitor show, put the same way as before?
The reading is {"value": 65, "unit": "bpm"}
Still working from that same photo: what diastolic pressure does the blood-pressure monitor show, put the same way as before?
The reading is {"value": 76, "unit": "mmHg"}
